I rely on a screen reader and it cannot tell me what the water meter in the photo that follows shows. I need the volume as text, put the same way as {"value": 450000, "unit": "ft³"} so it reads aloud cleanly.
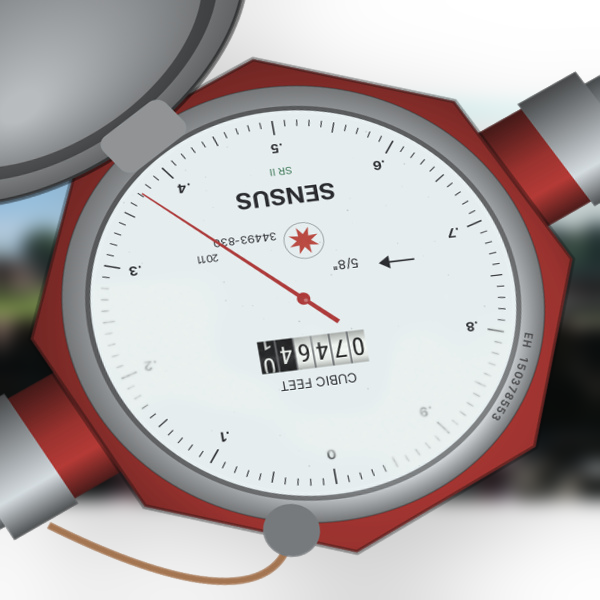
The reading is {"value": 74640.37, "unit": "ft³"}
